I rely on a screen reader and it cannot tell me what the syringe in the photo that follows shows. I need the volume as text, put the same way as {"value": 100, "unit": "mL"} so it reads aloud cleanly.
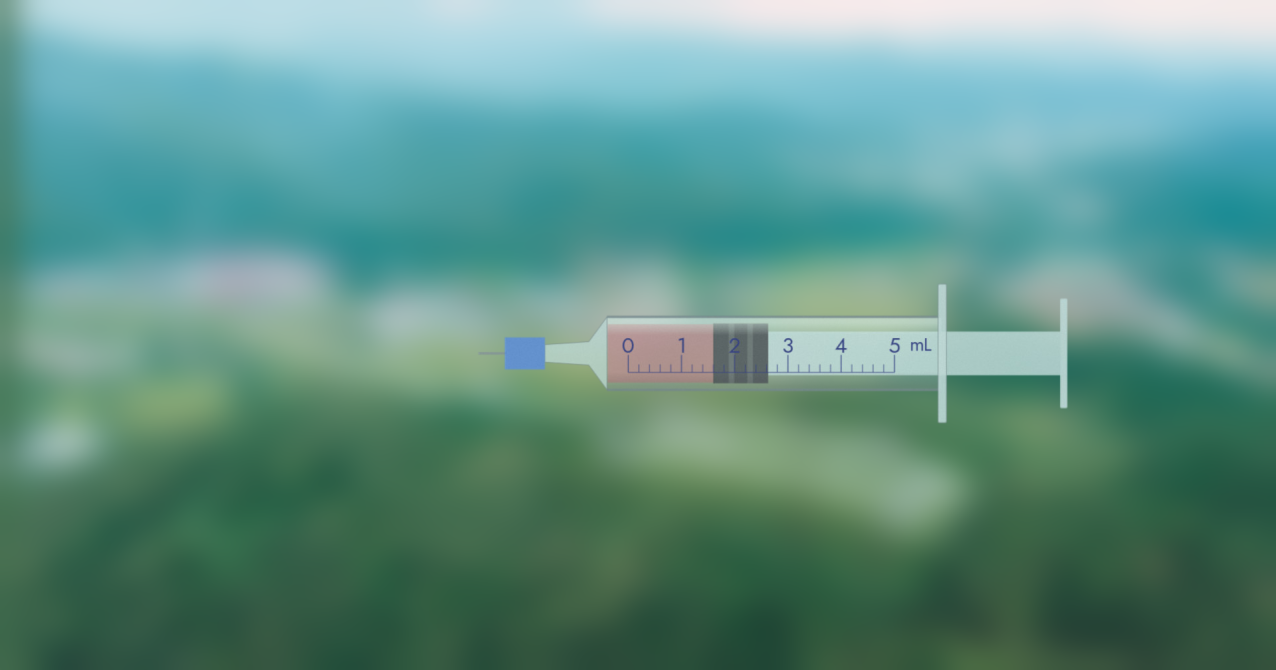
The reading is {"value": 1.6, "unit": "mL"}
